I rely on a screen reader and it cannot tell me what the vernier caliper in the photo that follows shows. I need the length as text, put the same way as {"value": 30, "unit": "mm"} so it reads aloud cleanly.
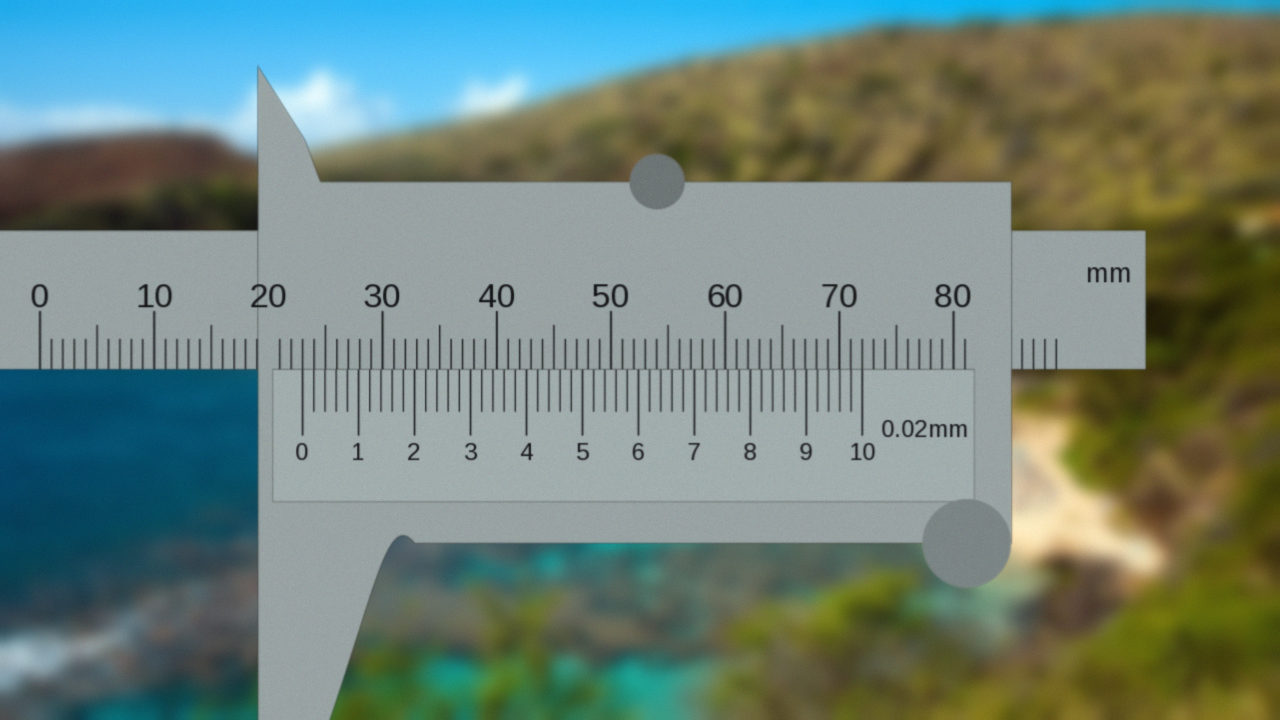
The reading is {"value": 23.0, "unit": "mm"}
